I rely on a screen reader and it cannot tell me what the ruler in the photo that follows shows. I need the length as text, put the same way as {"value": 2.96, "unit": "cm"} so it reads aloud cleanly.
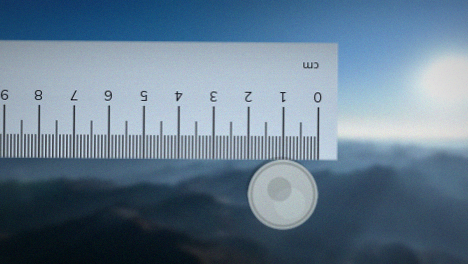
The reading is {"value": 2, "unit": "cm"}
